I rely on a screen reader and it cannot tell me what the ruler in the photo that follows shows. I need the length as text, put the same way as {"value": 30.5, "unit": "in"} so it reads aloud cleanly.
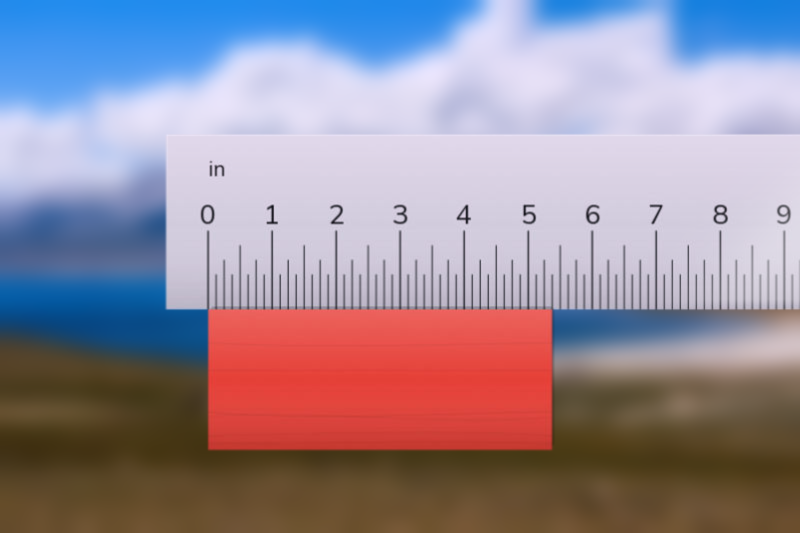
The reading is {"value": 5.375, "unit": "in"}
